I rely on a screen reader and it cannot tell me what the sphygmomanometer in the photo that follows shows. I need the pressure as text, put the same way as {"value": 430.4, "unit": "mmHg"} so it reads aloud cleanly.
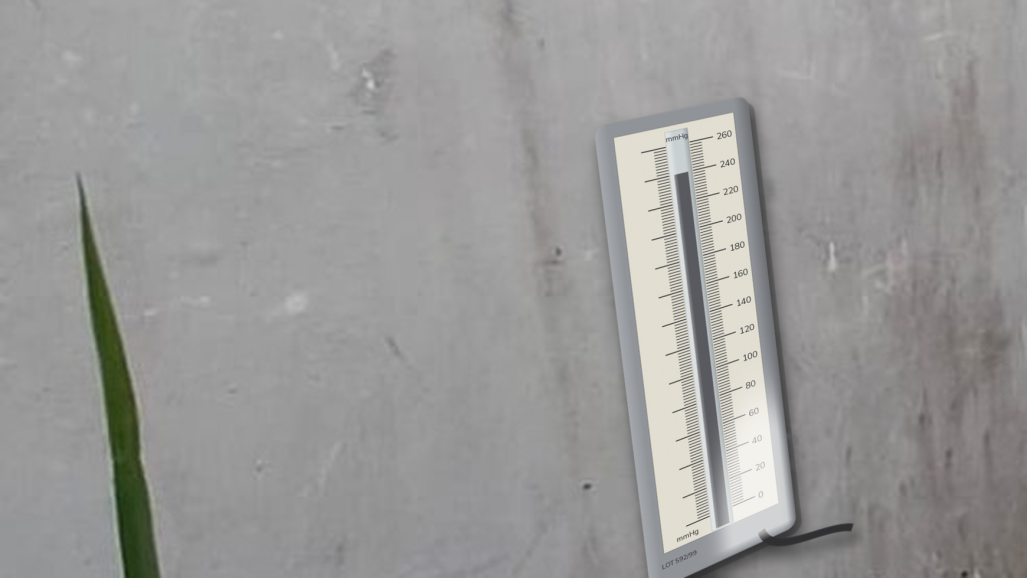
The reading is {"value": 240, "unit": "mmHg"}
